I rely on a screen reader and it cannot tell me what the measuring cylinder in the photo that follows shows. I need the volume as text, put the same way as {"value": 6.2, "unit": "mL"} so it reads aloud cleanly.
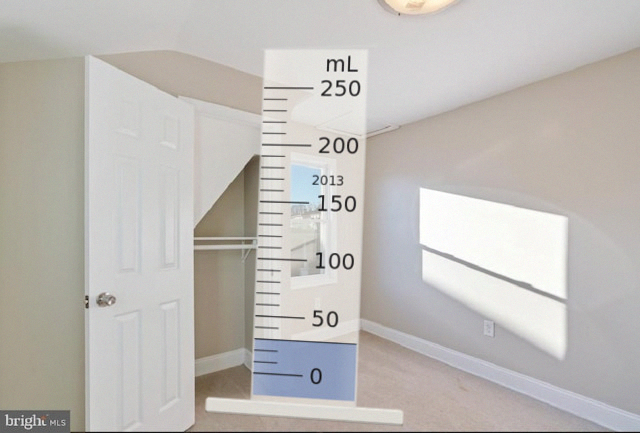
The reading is {"value": 30, "unit": "mL"}
